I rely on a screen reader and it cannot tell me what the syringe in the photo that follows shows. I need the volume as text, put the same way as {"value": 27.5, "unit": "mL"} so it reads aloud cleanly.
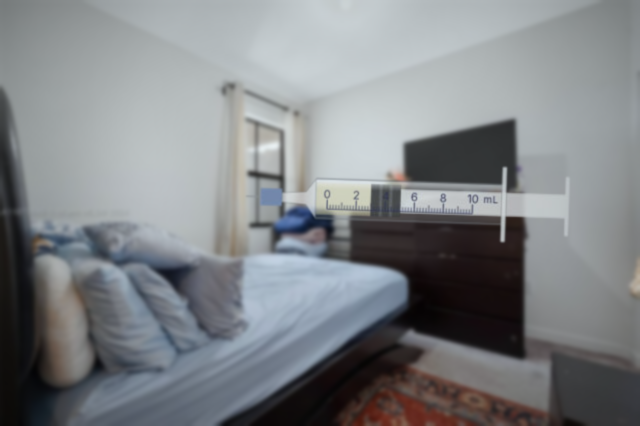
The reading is {"value": 3, "unit": "mL"}
